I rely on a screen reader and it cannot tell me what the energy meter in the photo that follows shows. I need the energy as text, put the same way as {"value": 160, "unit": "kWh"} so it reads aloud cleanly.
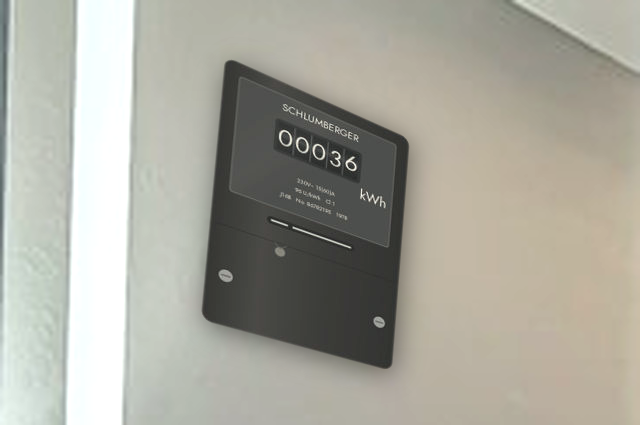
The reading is {"value": 36, "unit": "kWh"}
